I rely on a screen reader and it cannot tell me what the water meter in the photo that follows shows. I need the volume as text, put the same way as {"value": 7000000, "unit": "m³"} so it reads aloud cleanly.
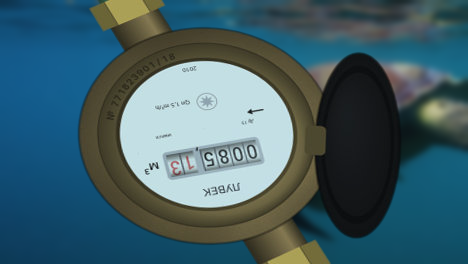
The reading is {"value": 85.13, "unit": "m³"}
